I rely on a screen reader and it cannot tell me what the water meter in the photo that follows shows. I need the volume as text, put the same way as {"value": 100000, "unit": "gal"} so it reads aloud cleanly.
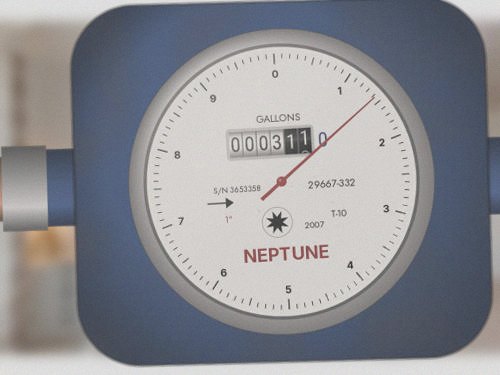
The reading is {"value": 3111.4, "unit": "gal"}
